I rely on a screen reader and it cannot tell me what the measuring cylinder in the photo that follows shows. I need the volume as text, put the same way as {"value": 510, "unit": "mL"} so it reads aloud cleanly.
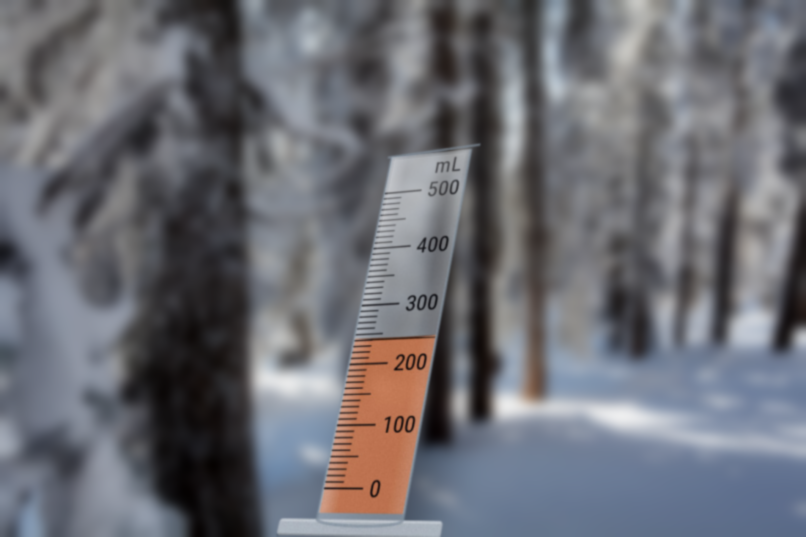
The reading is {"value": 240, "unit": "mL"}
